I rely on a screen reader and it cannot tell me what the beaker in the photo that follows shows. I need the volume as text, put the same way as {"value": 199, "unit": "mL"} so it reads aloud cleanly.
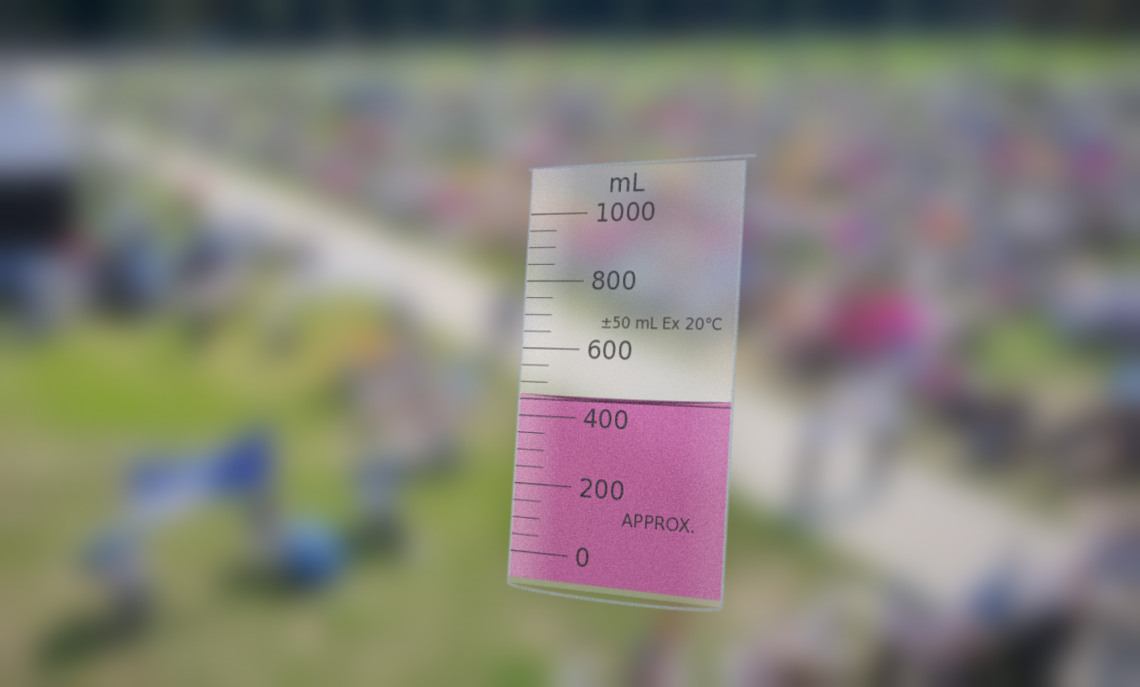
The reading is {"value": 450, "unit": "mL"}
